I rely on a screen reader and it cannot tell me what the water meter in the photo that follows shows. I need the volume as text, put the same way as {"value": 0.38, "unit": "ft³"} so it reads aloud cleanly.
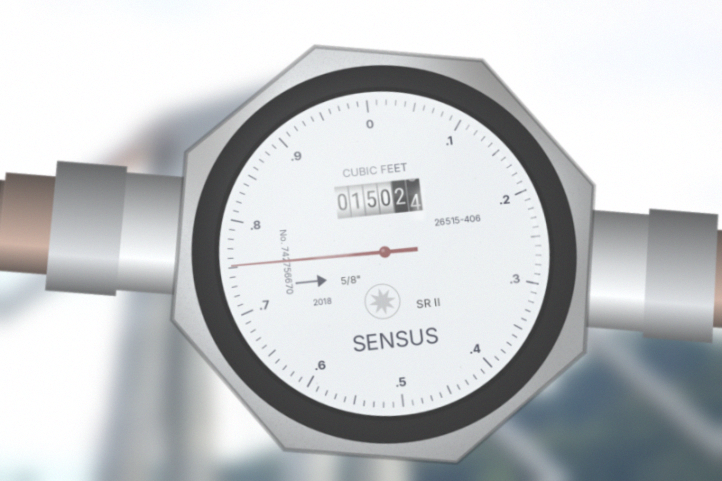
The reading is {"value": 15023.75, "unit": "ft³"}
